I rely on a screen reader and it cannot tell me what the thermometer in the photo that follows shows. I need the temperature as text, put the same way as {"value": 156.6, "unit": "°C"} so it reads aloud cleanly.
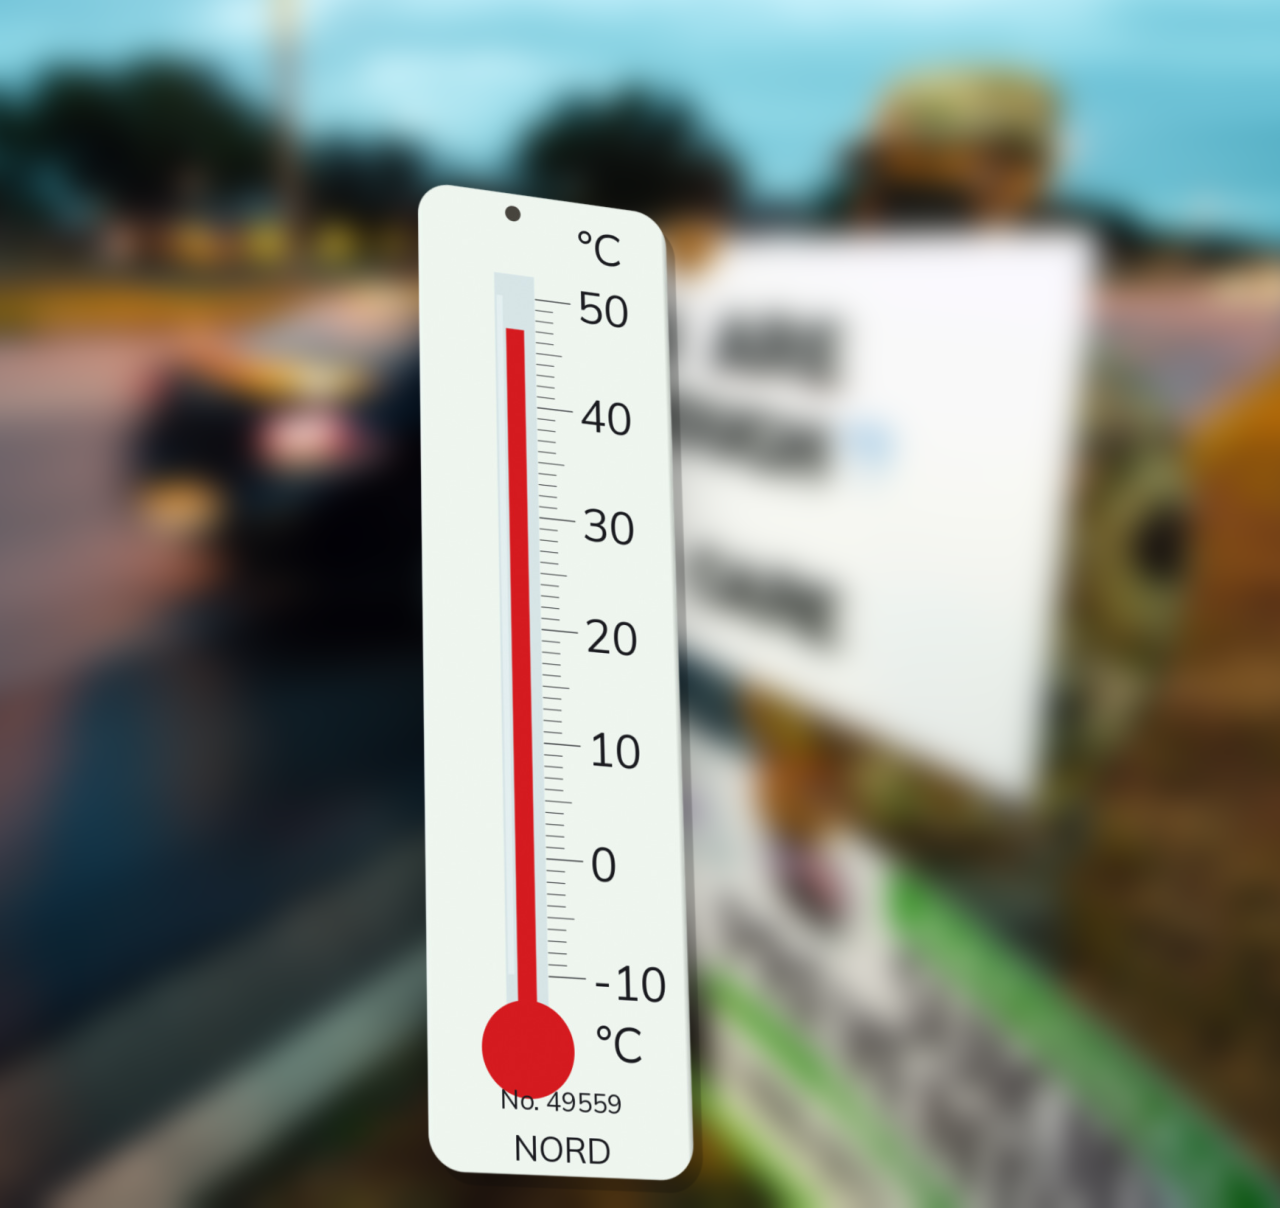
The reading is {"value": 47, "unit": "°C"}
